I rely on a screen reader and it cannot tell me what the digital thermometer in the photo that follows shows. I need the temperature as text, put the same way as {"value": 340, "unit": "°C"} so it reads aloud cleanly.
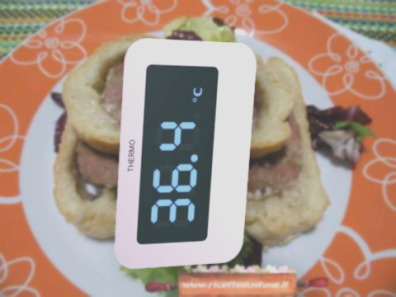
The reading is {"value": 36.4, "unit": "°C"}
